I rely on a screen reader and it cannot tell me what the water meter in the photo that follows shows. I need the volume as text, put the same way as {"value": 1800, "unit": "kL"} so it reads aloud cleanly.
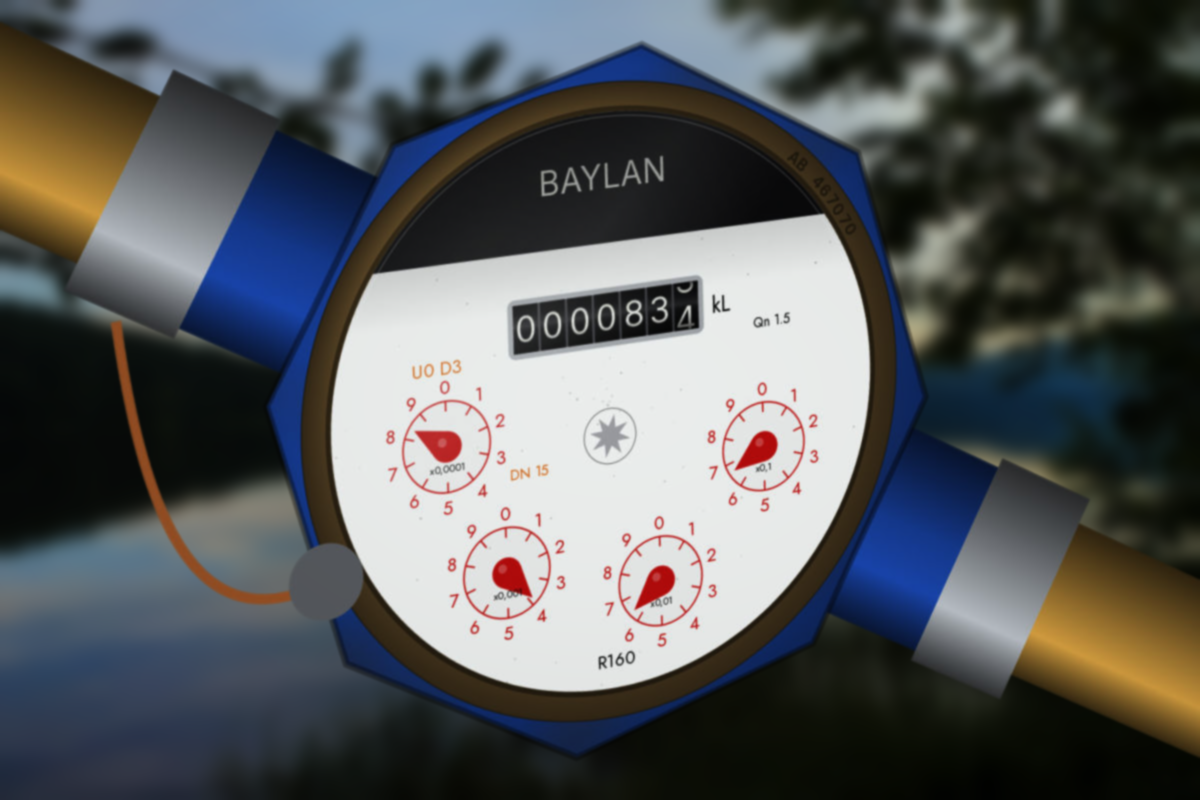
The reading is {"value": 833.6638, "unit": "kL"}
